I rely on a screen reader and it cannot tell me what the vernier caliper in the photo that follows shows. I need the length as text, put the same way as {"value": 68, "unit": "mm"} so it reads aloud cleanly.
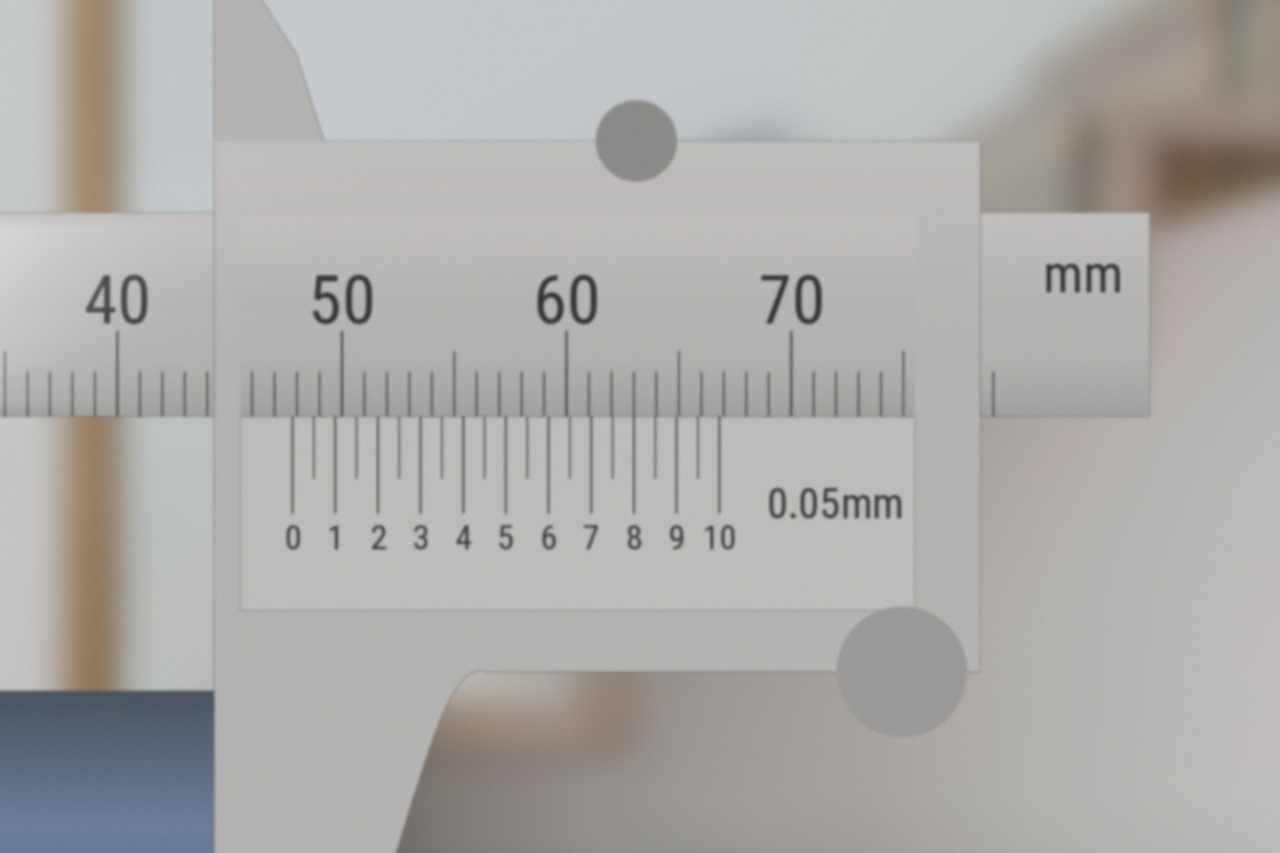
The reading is {"value": 47.8, "unit": "mm"}
